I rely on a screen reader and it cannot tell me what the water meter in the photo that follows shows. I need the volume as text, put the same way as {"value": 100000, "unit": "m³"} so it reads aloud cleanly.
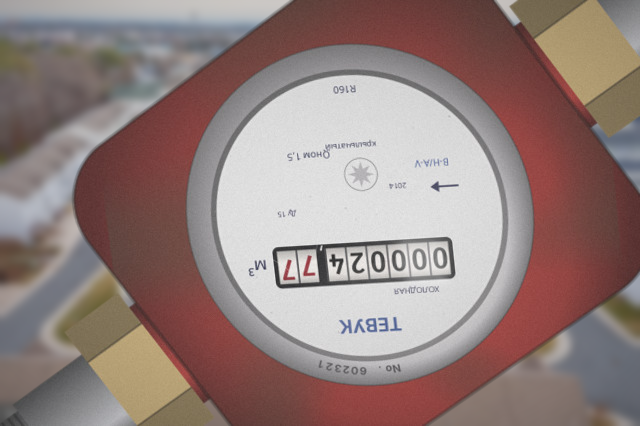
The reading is {"value": 24.77, "unit": "m³"}
